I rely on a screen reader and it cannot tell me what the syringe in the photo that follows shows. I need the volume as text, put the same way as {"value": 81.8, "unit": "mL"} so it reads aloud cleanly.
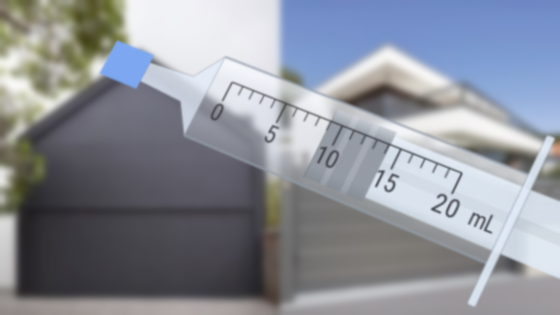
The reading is {"value": 9, "unit": "mL"}
